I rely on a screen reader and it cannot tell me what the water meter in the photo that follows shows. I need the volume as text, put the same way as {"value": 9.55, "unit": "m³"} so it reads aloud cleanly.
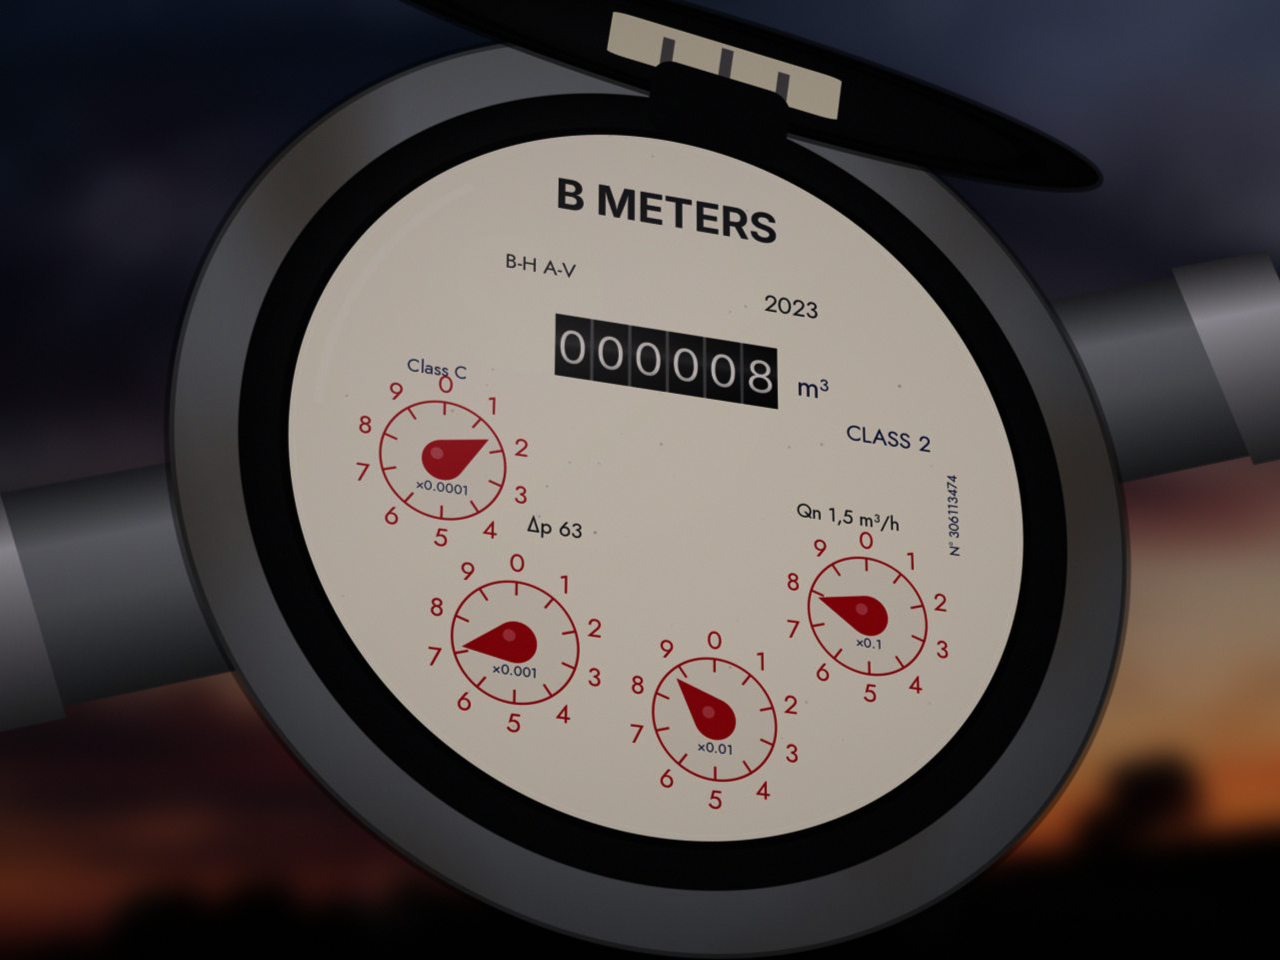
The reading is {"value": 8.7871, "unit": "m³"}
